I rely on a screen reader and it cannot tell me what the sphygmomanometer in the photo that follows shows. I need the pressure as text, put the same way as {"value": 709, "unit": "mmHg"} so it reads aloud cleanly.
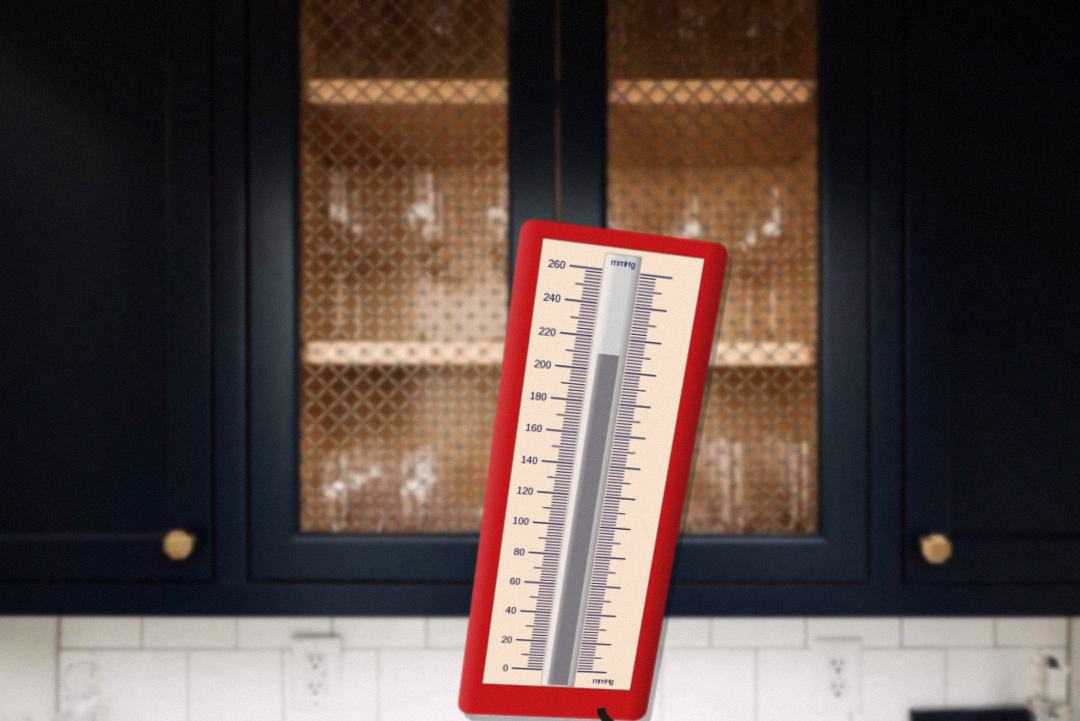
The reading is {"value": 210, "unit": "mmHg"}
